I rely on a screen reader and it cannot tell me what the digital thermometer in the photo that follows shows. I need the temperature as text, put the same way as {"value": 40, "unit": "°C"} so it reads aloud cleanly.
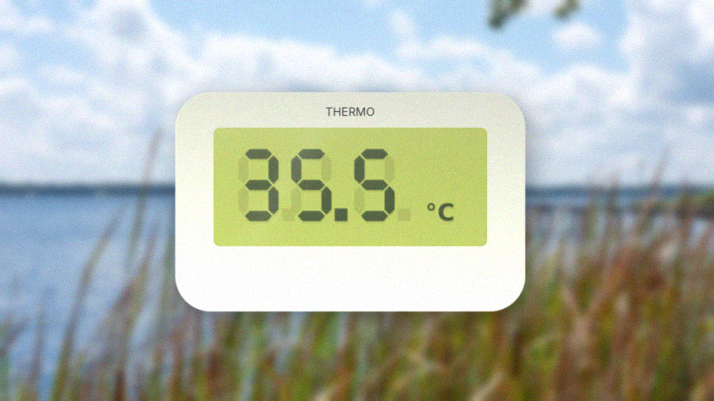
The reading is {"value": 35.5, "unit": "°C"}
